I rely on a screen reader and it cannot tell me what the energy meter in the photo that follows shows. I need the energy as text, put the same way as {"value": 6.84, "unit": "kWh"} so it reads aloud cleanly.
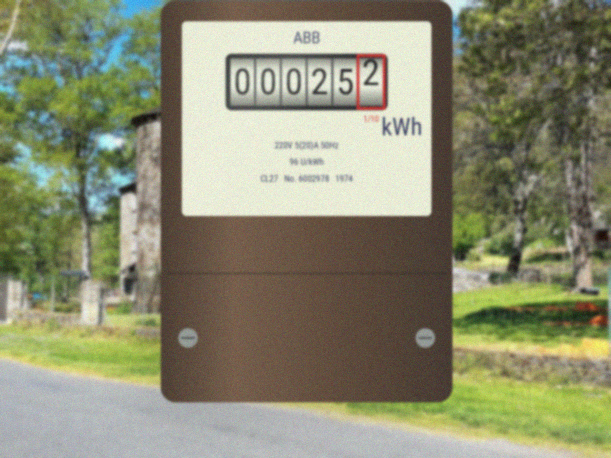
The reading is {"value": 25.2, "unit": "kWh"}
